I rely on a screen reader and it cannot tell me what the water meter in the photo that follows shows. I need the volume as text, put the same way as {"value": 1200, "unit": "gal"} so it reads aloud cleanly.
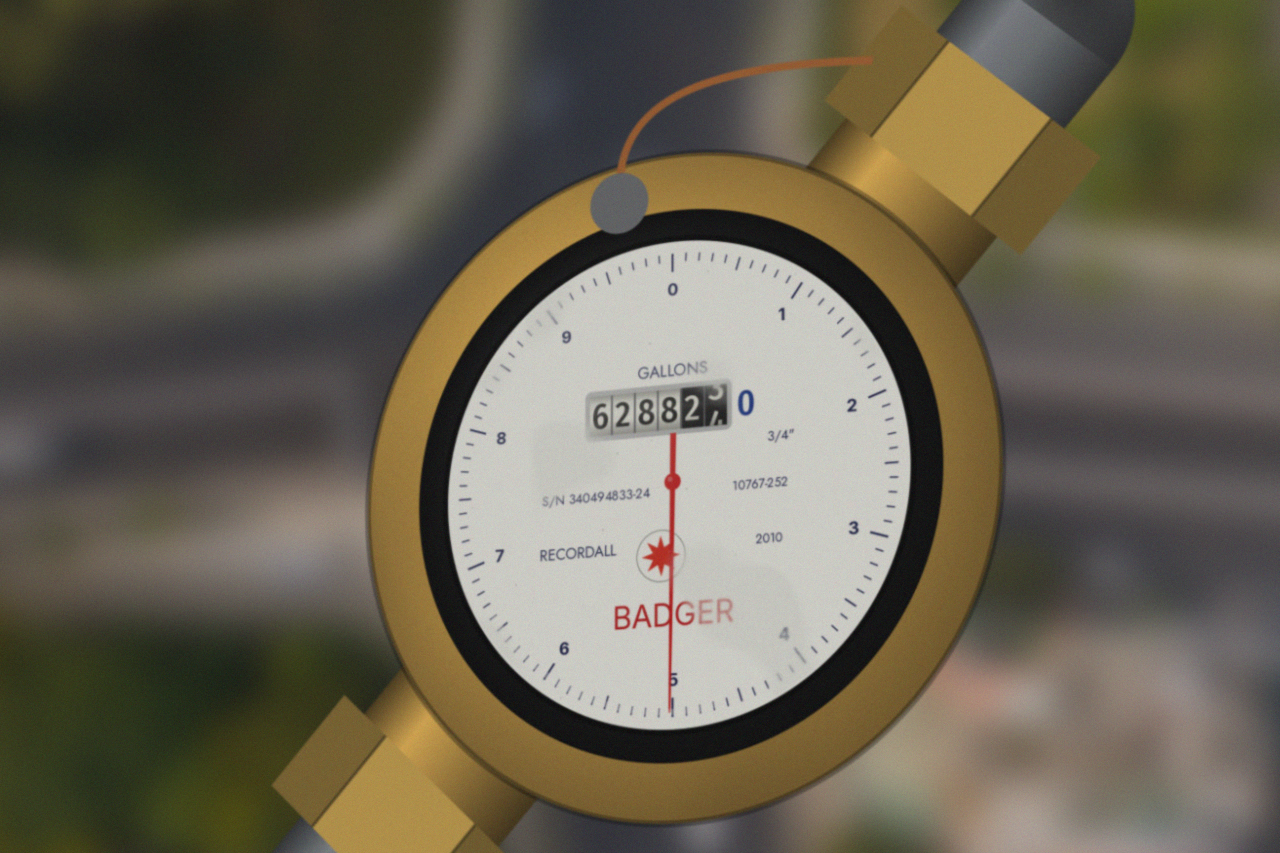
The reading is {"value": 6288235.0, "unit": "gal"}
